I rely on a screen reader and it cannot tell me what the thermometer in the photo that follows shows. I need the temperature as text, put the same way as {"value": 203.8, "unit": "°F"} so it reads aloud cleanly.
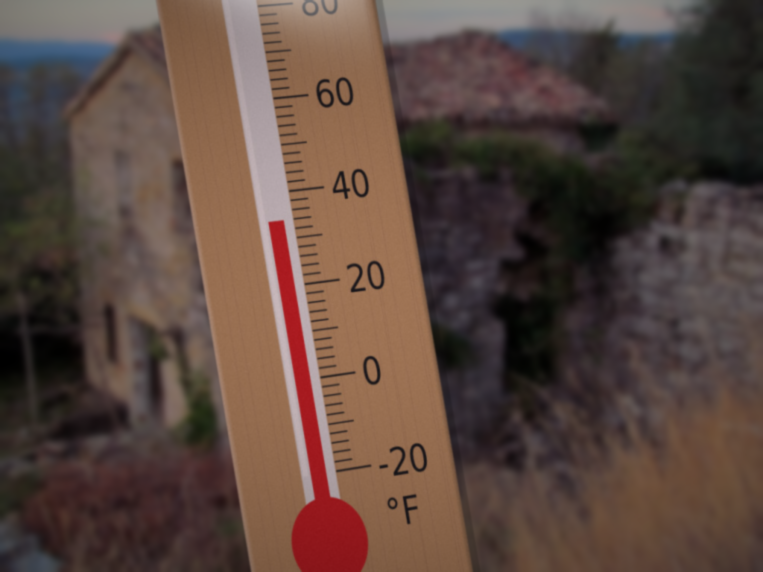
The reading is {"value": 34, "unit": "°F"}
